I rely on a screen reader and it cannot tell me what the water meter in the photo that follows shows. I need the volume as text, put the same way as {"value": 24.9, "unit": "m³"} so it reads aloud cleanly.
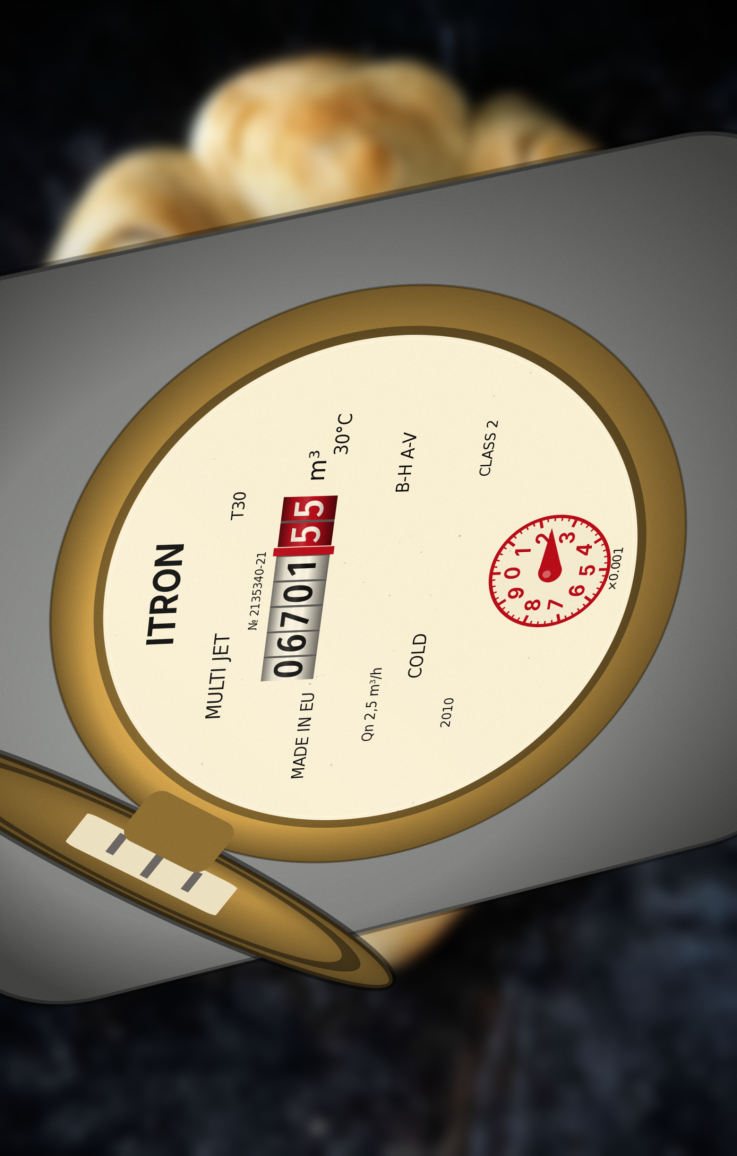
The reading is {"value": 6701.552, "unit": "m³"}
